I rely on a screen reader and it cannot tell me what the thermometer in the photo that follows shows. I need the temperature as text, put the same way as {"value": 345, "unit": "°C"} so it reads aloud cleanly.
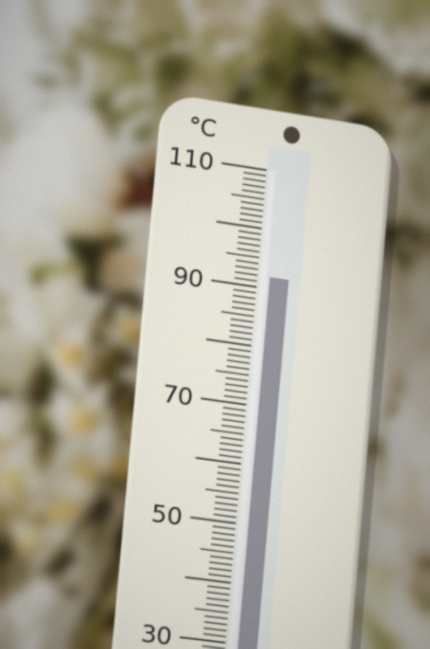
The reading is {"value": 92, "unit": "°C"}
